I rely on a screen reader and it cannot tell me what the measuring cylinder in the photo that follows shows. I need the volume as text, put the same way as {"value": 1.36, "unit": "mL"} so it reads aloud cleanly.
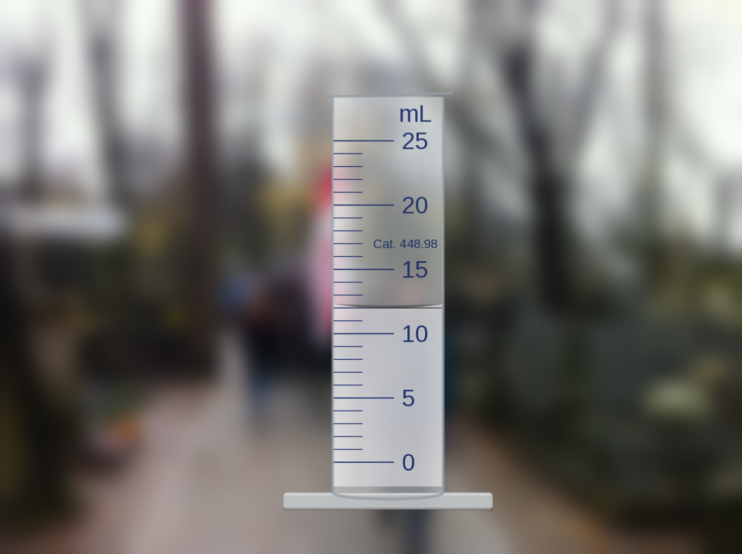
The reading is {"value": 12, "unit": "mL"}
